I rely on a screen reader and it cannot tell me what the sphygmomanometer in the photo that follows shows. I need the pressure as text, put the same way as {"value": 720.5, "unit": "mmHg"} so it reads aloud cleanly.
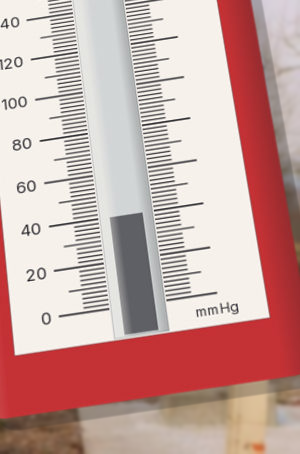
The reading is {"value": 40, "unit": "mmHg"}
